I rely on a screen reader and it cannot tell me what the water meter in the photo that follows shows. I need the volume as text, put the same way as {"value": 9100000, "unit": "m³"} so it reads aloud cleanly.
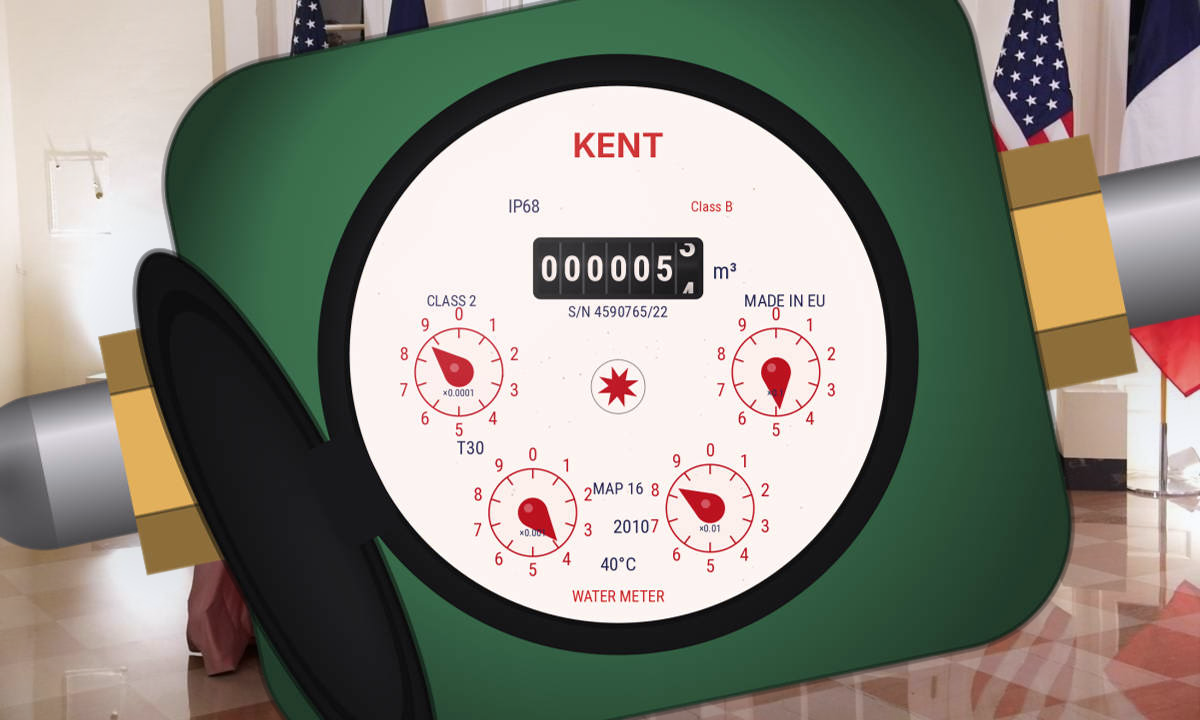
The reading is {"value": 53.4838, "unit": "m³"}
